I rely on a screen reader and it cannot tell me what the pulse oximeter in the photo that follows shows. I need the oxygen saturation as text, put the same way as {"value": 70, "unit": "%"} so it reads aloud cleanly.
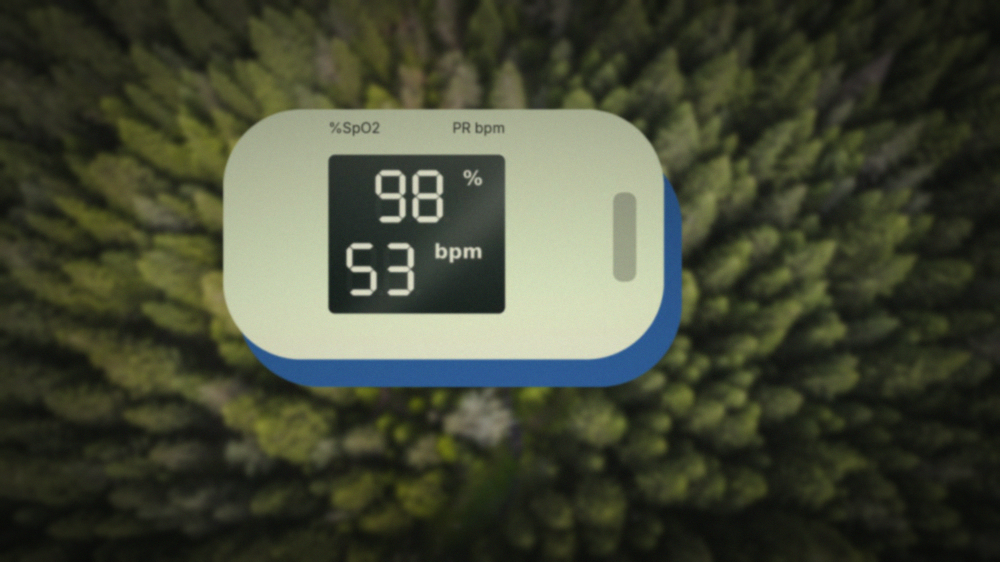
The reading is {"value": 98, "unit": "%"}
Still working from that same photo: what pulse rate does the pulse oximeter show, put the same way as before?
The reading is {"value": 53, "unit": "bpm"}
